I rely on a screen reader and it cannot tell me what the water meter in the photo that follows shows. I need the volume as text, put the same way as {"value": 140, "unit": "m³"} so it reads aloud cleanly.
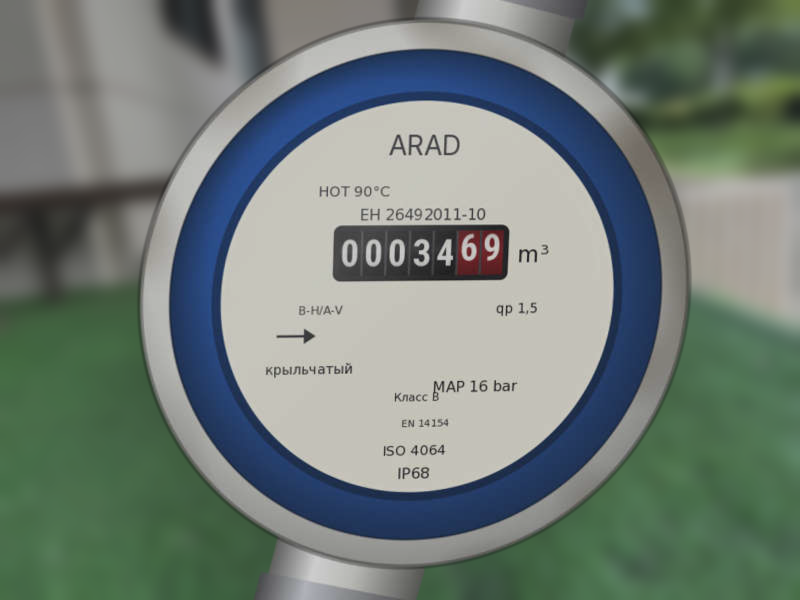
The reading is {"value": 34.69, "unit": "m³"}
